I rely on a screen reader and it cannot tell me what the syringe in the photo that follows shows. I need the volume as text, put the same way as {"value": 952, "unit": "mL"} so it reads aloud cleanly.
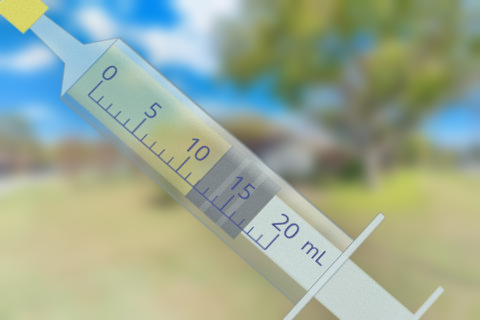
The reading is {"value": 12, "unit": "mL"}
